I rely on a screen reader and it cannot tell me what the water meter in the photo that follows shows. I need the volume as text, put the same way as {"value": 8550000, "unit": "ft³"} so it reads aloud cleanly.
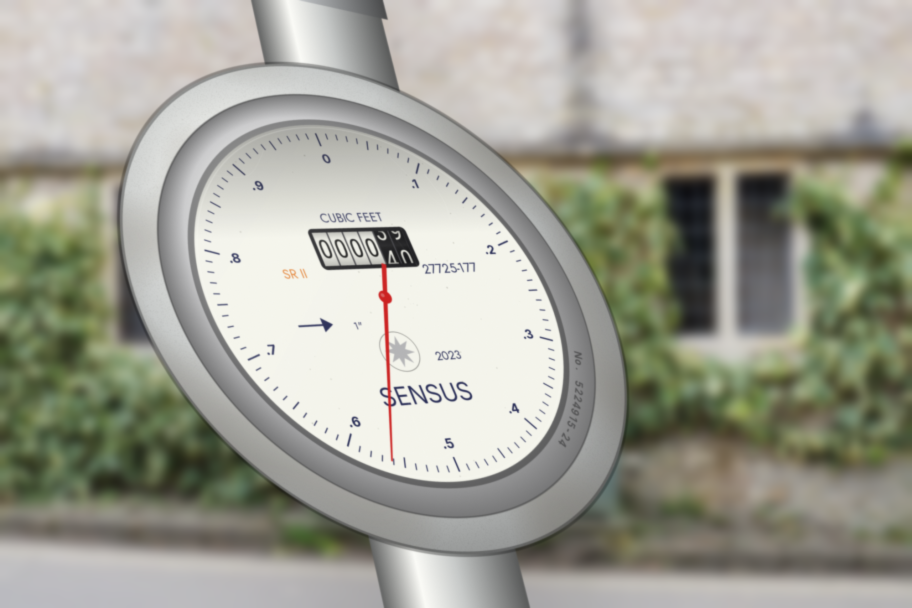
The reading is {"value": 39.56, "unit": "ft³"}
